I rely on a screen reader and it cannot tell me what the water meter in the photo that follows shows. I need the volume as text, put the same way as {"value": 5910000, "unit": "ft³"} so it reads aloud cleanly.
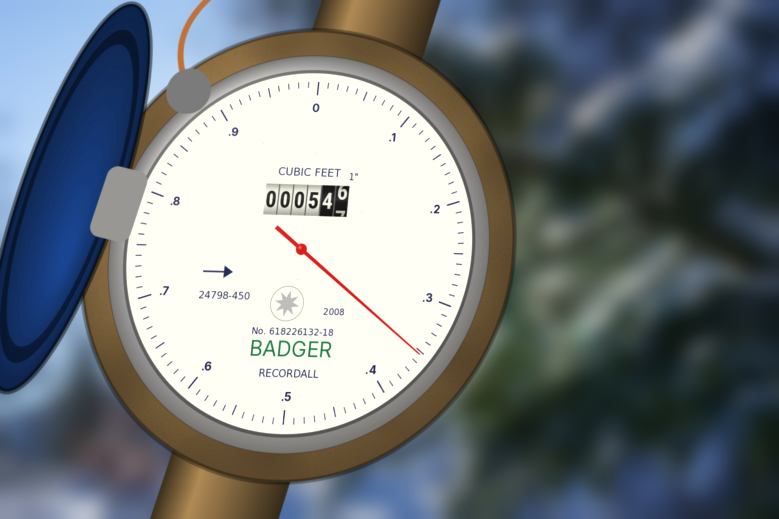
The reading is {"value": 546.35, "unit": "ft³"}
